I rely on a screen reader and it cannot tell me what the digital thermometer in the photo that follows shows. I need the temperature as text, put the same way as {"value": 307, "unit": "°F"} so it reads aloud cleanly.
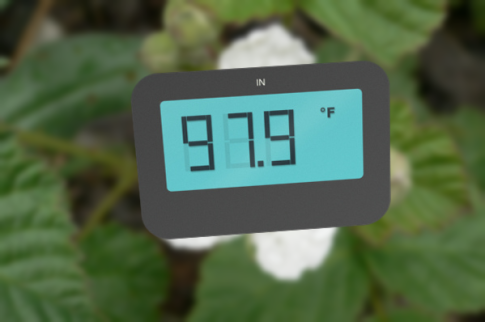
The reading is {"value": 97.9, "unit": "°F"}
